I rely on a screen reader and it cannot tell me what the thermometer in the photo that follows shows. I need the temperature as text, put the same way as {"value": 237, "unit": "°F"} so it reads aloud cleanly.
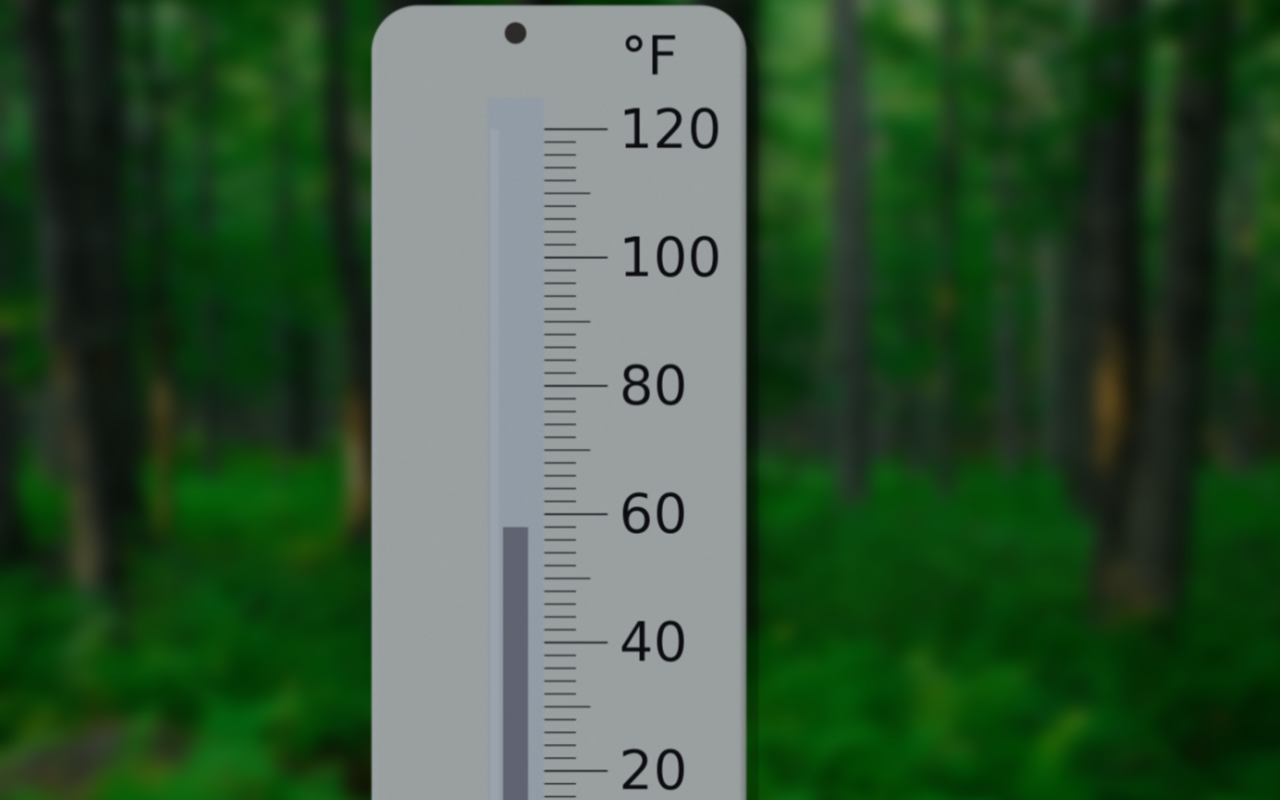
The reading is {"value": 58, "unit": "°F"}
